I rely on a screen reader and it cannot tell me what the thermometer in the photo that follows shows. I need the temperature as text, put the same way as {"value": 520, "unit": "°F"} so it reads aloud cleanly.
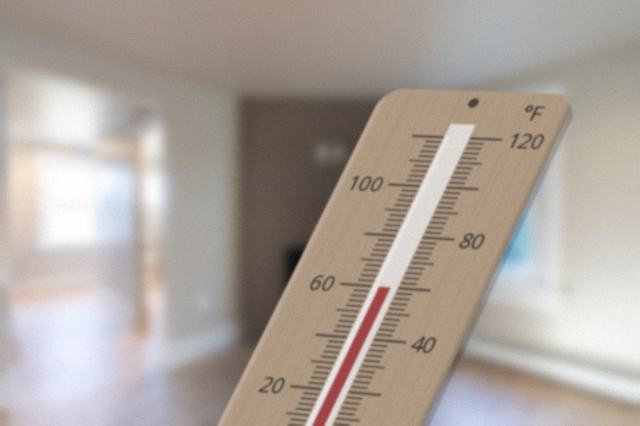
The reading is {"value": 60, "unit": "°F"}
